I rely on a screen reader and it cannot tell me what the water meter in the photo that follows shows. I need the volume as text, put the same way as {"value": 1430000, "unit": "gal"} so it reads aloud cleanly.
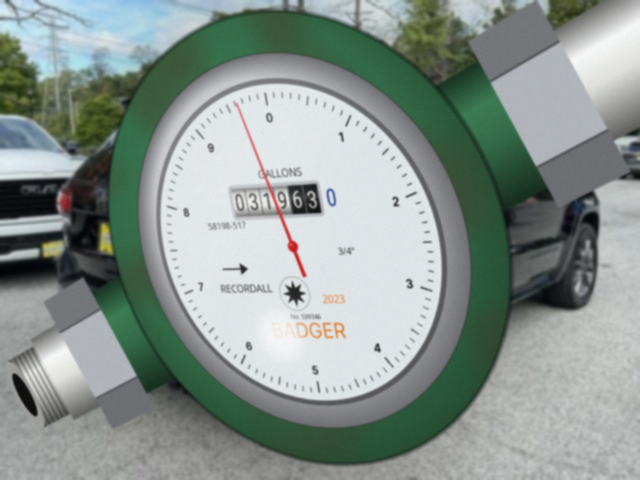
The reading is {"value": 319629.6, "unit": "gal"}
